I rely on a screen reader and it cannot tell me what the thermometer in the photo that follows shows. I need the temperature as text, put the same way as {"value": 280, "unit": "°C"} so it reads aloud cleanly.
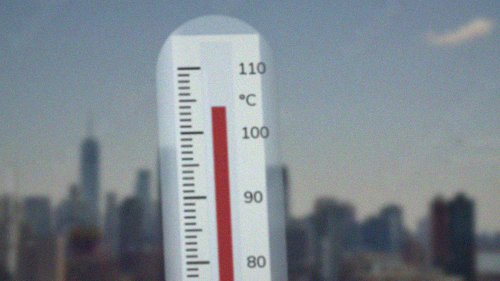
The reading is {"value": 104, "unit": "°C"}
